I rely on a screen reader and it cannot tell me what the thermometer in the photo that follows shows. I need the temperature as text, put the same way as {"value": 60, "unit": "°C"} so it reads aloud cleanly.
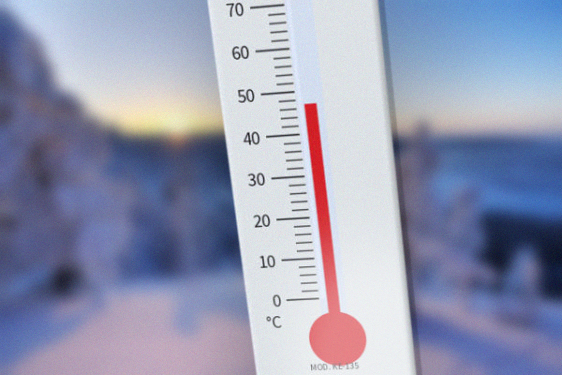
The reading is {"value": 47, "unit": "°C"}
